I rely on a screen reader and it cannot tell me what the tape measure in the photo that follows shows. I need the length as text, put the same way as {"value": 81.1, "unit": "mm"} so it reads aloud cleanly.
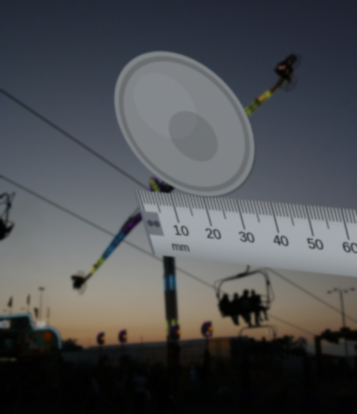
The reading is {"value": 40, "unit": "mm"}
